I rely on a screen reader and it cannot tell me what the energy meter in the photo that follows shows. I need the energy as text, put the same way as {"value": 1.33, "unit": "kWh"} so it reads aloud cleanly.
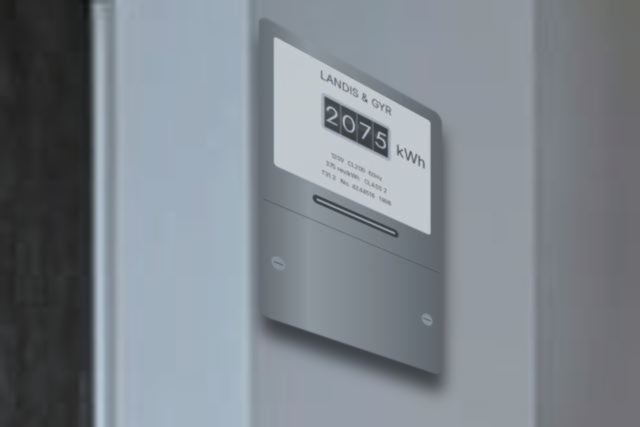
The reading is {"value": 2075, "unit": "kWh"}
